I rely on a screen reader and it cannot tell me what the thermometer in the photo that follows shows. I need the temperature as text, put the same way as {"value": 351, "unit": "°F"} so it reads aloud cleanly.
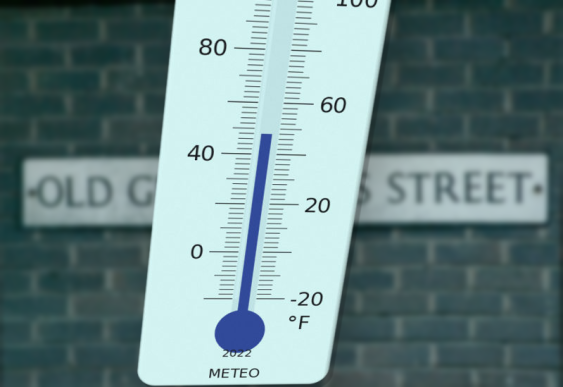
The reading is {"value": 48, "unit": "°F"}
